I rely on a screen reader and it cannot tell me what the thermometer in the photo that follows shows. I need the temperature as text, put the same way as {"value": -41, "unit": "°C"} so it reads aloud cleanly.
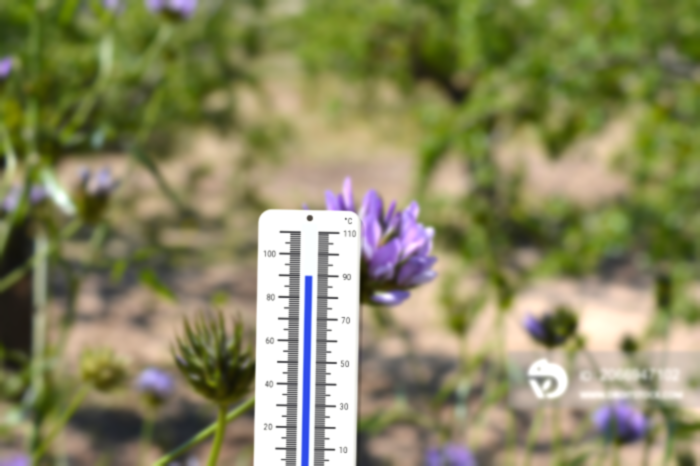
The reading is {"value": 90, "unit": "°C"}
